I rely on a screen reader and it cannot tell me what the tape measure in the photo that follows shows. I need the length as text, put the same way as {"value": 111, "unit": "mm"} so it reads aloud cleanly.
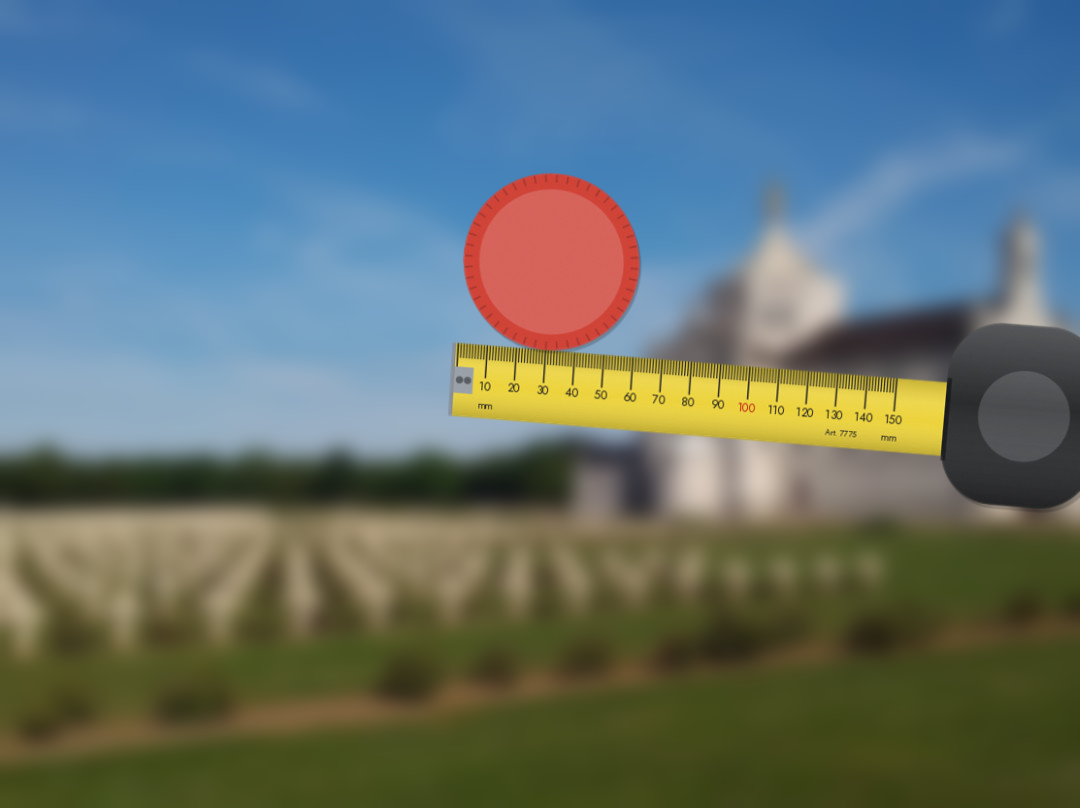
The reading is {"value": 60, "unit": "mm"}
